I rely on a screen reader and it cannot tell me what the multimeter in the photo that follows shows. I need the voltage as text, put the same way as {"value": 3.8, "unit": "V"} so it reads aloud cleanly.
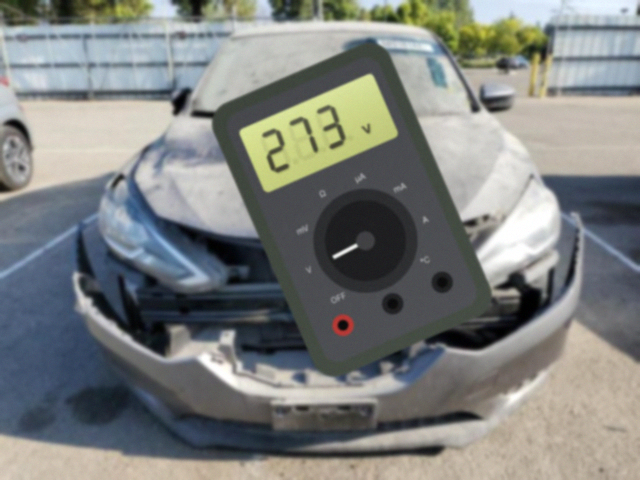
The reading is {"value": 273, "unit": "V"}
